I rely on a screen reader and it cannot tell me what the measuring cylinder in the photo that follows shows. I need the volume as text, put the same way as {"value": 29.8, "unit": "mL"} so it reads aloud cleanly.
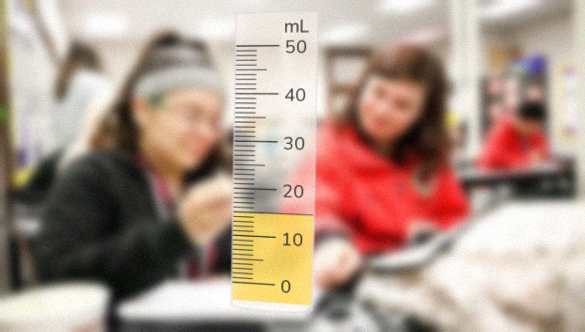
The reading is {"value": 15, "unit": "mL"}
